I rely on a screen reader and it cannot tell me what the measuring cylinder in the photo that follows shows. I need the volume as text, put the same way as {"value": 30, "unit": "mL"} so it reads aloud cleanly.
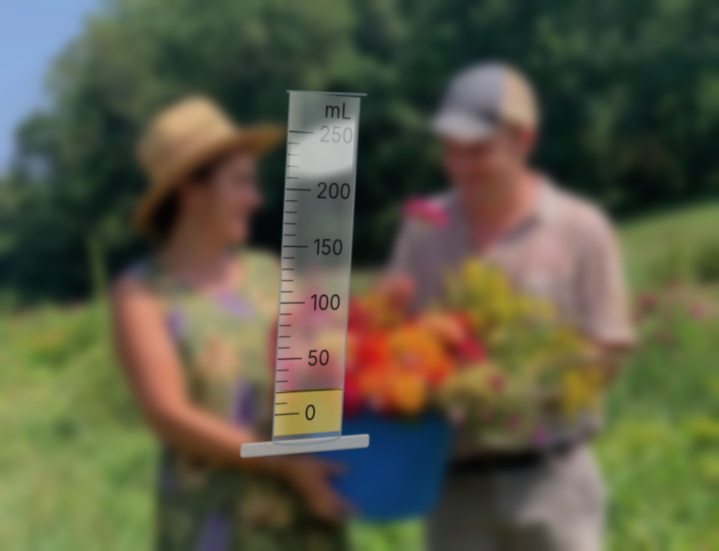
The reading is {"value": 20, "unit": "mL"}
